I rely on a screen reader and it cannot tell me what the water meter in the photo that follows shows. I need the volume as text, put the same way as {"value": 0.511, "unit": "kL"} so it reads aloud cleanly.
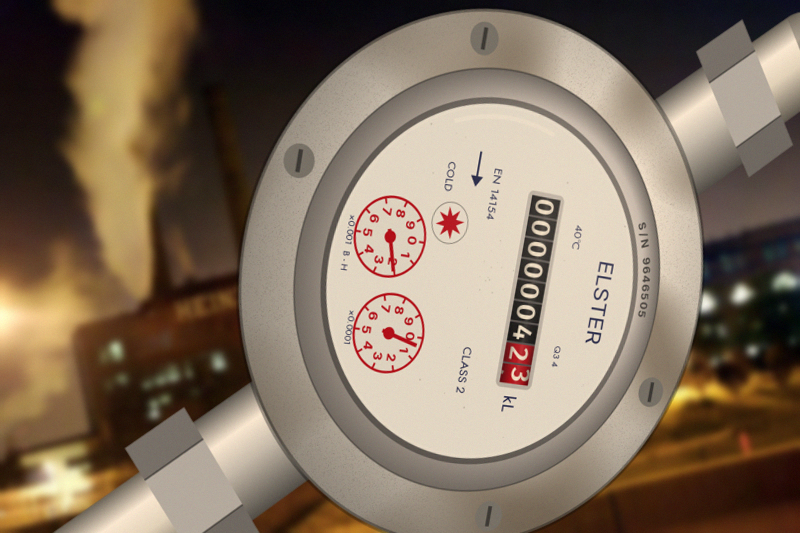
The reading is {"value": 4.2320, "unit": "kL"}
